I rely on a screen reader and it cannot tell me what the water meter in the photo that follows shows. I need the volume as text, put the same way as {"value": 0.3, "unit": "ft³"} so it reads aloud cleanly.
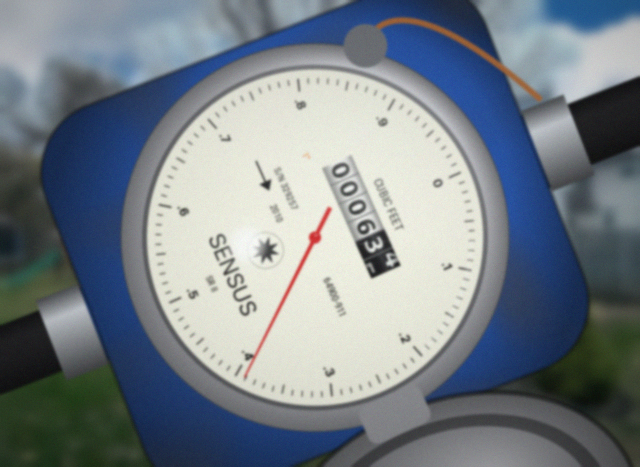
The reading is {"value": 634.39, "unit": "ft³"}
